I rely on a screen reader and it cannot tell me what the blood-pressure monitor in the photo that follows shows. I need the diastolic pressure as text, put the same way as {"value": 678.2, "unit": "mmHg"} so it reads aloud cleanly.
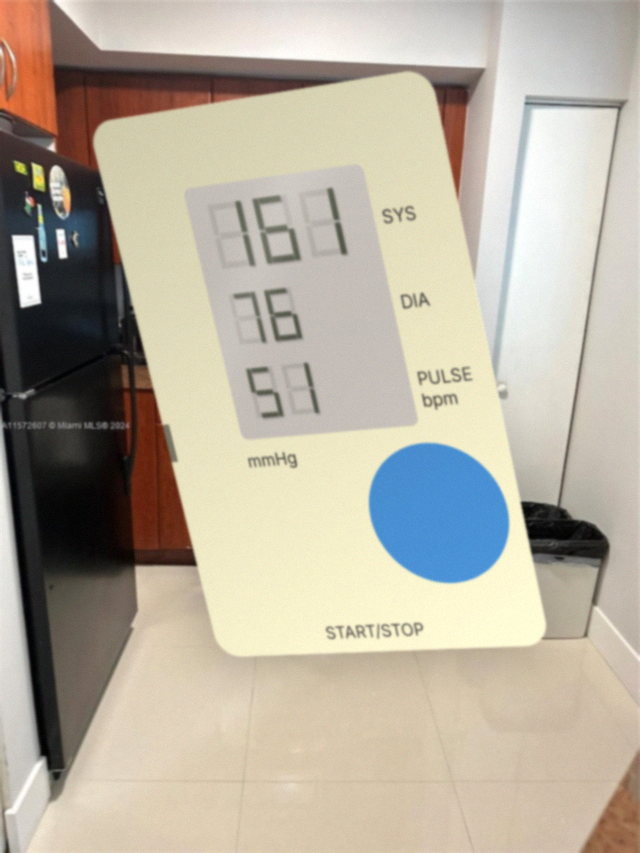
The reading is {"value": 76, "unit": "mmHg"}
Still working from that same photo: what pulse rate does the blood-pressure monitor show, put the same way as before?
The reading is {"value": 51, "unit": "bpm"}
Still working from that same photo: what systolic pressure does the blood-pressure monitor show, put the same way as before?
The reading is {"value": 161, "unit": "mmHg"}
